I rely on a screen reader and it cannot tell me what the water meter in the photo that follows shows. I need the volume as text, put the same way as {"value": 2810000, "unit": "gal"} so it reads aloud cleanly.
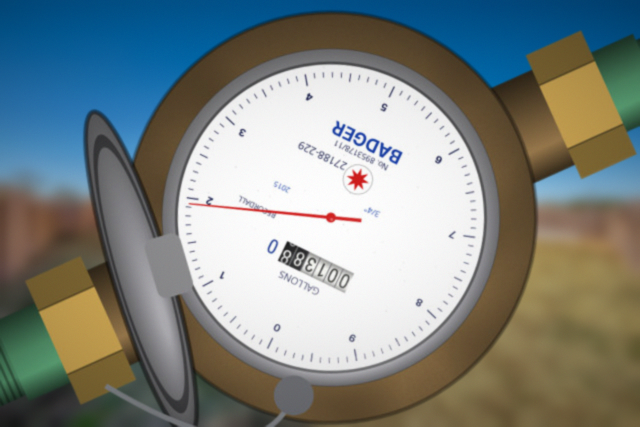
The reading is {"value": 13881.9, "unit": "gal"}
